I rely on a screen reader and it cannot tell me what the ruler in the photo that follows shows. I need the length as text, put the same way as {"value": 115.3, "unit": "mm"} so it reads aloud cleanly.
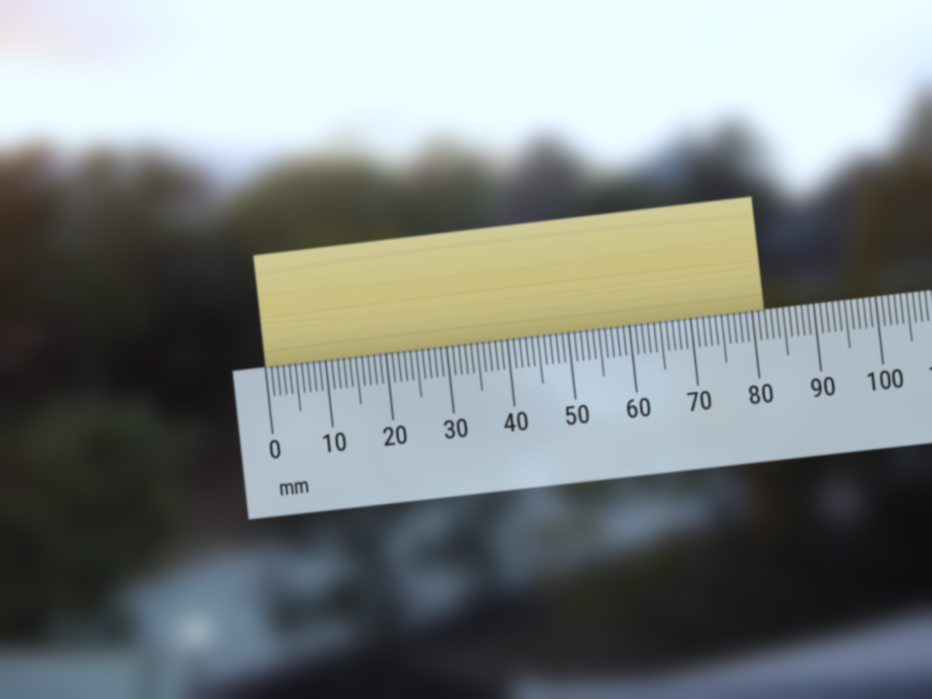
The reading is {"value": 82, "unit": "mm"}
